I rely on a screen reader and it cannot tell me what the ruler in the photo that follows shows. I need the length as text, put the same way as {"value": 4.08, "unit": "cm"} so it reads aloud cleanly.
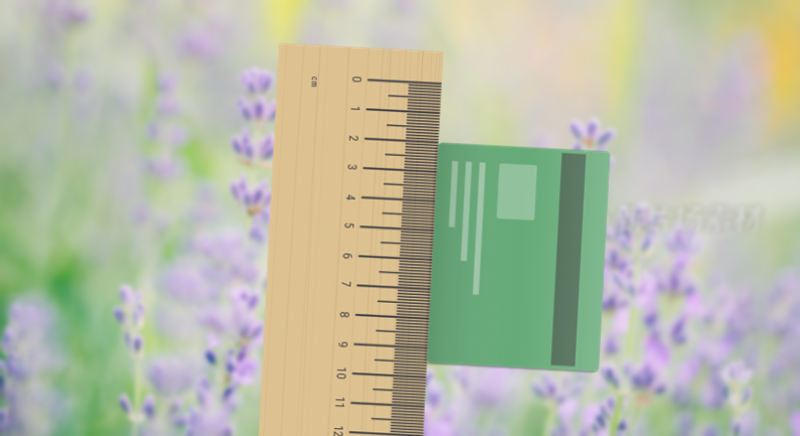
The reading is {"value": 7.5, "unit": "cm"}
